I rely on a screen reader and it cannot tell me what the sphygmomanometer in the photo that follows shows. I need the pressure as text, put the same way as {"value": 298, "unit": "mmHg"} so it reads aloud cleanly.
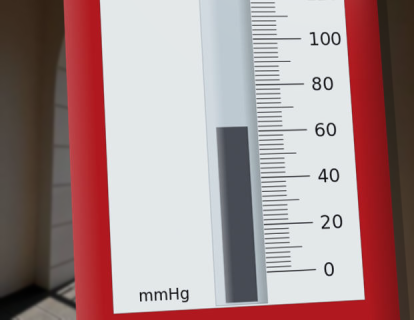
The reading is {"value": 62, "unit": "mmHg"}
